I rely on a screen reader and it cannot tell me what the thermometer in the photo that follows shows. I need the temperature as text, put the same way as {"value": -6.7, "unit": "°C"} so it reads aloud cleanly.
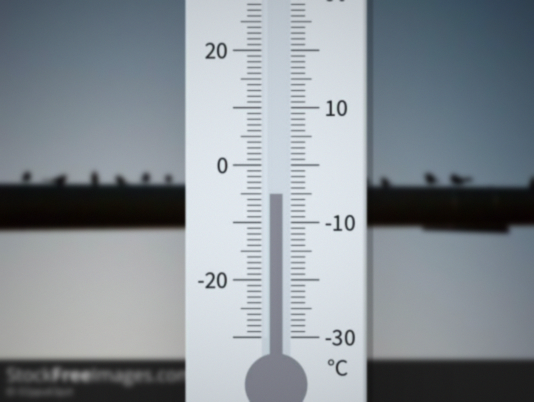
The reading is {"value": -5, "unit": "°C"}
